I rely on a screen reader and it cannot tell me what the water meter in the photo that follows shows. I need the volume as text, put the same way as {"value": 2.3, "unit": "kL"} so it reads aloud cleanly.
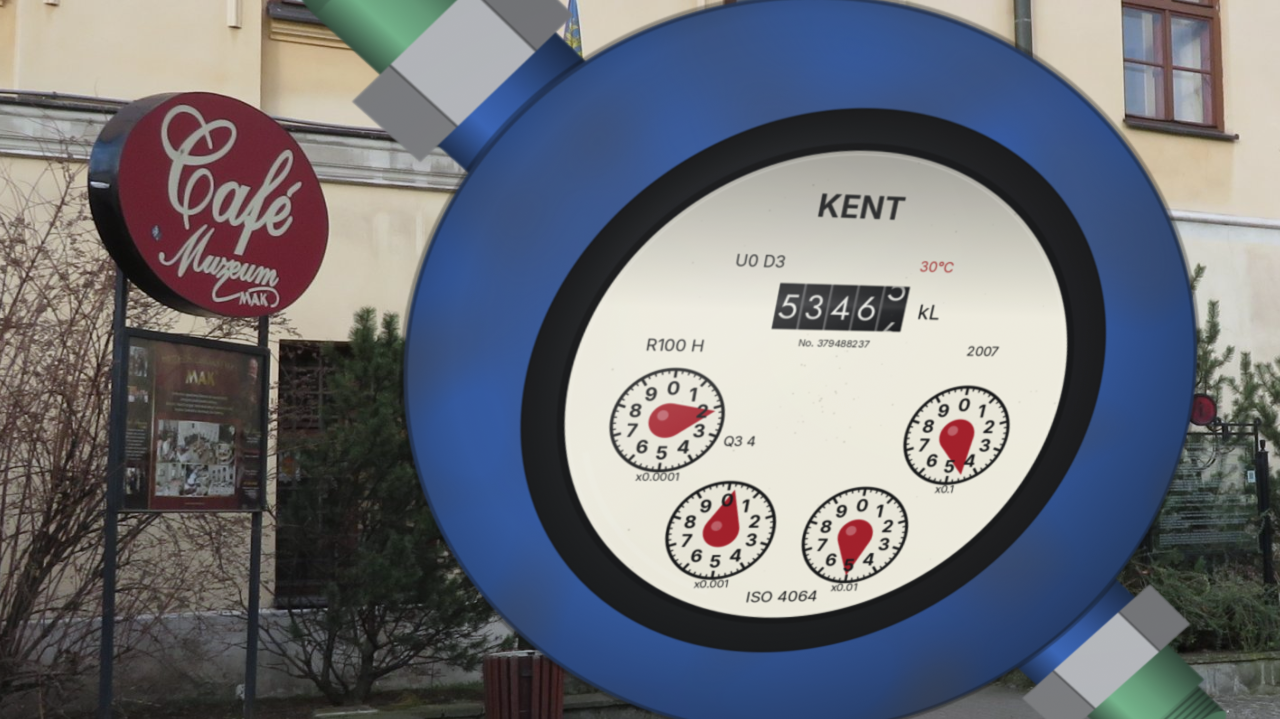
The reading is {"value": 53465.4502, "unit": "kL"}
